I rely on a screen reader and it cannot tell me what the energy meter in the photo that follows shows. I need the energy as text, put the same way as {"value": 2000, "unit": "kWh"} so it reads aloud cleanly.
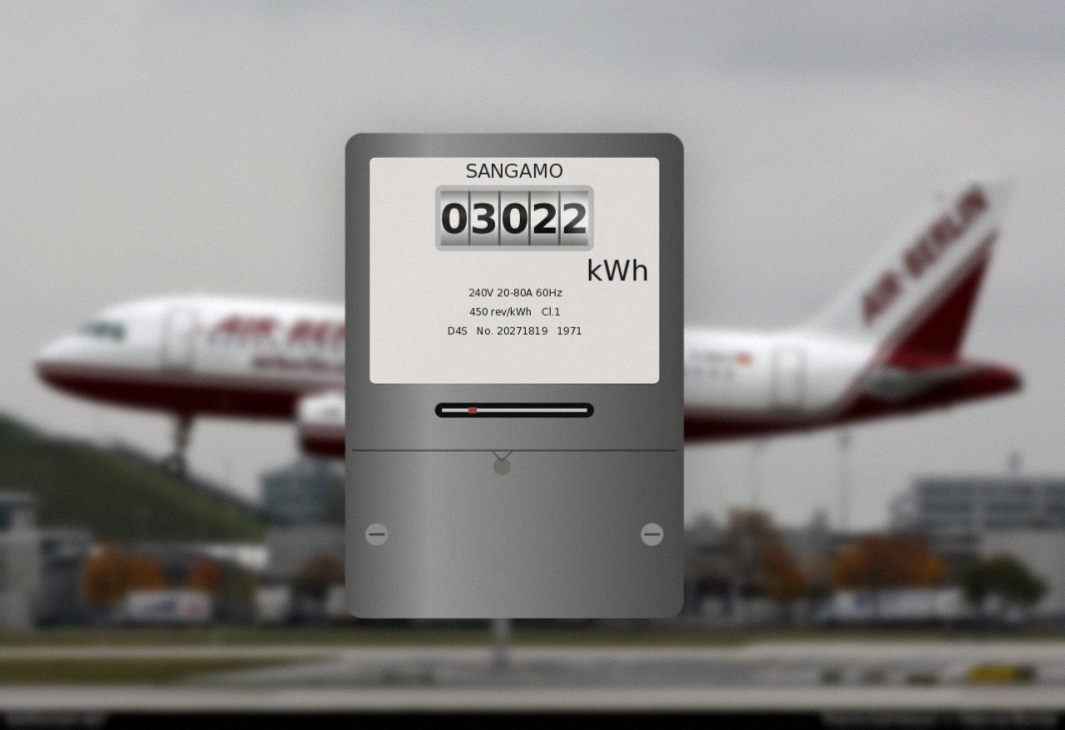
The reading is {"value": 3022, "unit": "kWh"}
